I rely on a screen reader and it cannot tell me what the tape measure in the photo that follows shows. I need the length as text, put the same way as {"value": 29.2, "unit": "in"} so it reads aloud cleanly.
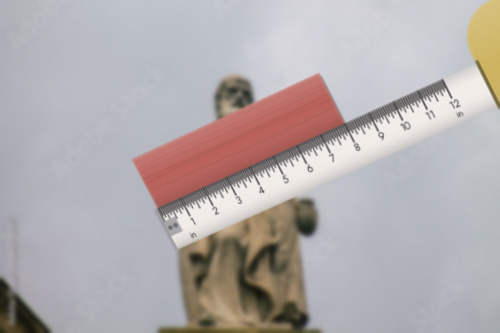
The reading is {"value": 8, "unit": "in"}
